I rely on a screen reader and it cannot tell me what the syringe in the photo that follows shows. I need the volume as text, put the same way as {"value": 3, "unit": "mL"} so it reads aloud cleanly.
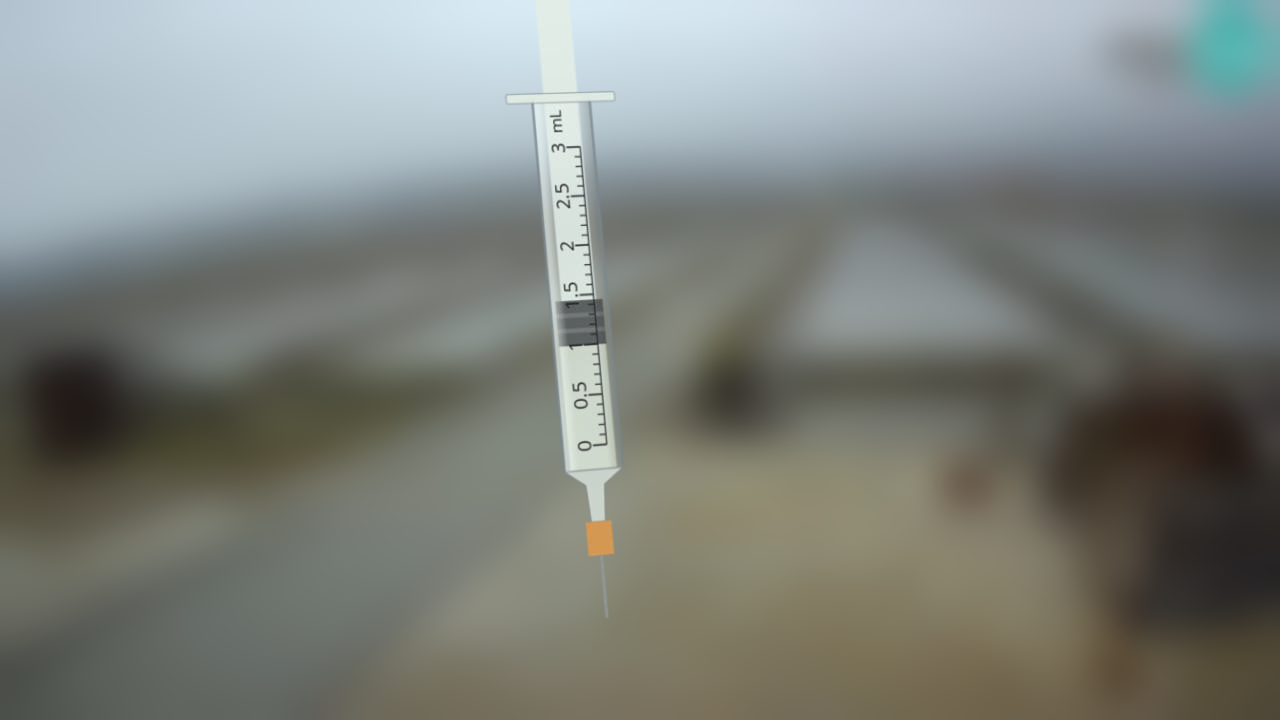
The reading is {"value": 1, "unit": "mL"}
